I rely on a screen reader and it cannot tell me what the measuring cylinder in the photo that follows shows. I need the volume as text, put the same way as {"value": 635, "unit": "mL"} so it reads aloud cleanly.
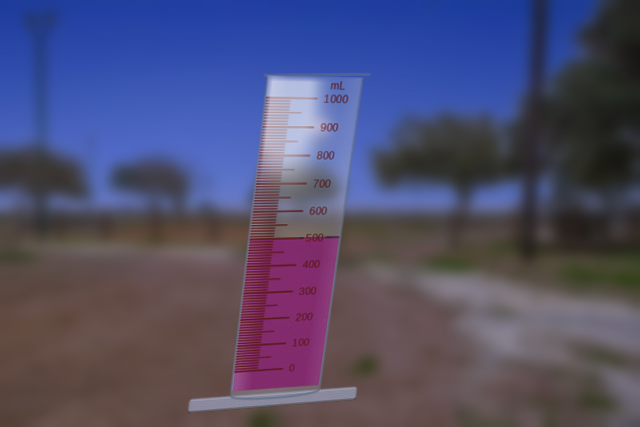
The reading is {"value": 500, "unit": "mL"}
